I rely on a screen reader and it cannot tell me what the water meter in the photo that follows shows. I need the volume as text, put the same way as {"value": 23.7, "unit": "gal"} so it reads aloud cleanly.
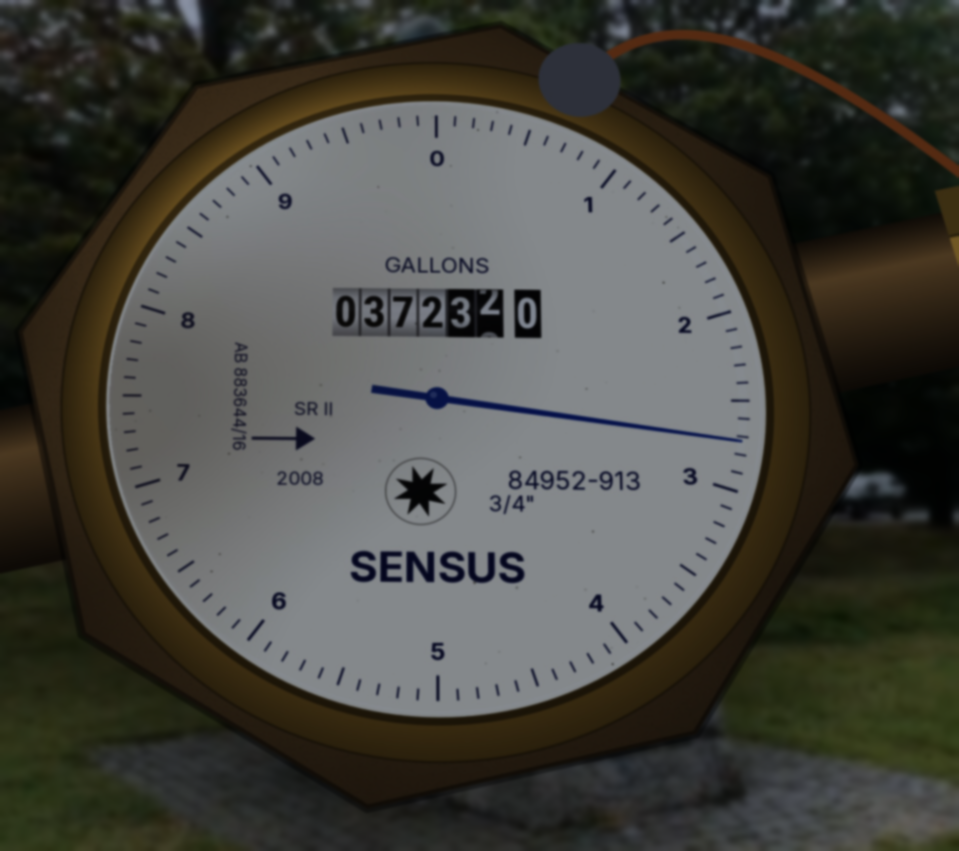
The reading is {"value": 372322.7, "unit": "gal"}
